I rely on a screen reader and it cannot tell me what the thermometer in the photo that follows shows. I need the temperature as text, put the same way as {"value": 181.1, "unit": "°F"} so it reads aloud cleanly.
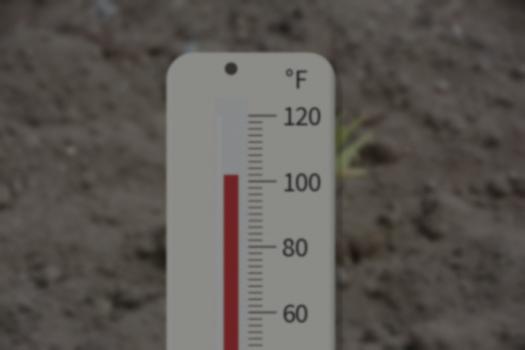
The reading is {"value": 102, "unit": "°F"}
